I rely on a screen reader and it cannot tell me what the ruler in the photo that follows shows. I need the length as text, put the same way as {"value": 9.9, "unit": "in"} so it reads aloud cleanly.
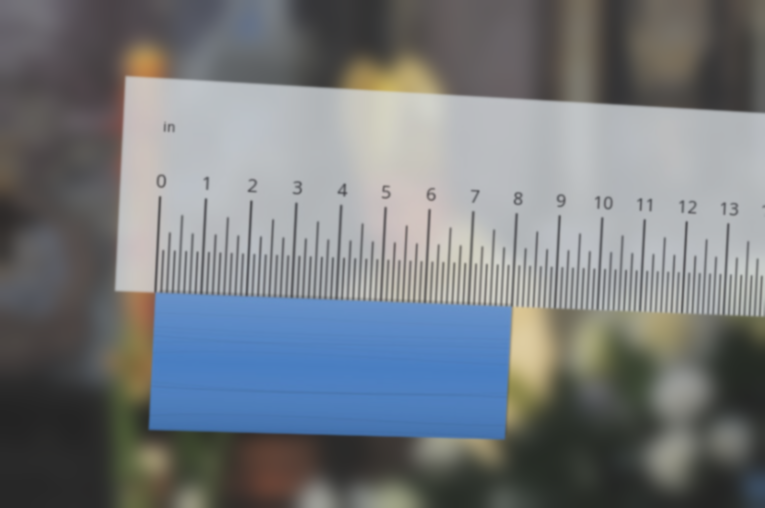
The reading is {"value": 8, "unit": "in"}
